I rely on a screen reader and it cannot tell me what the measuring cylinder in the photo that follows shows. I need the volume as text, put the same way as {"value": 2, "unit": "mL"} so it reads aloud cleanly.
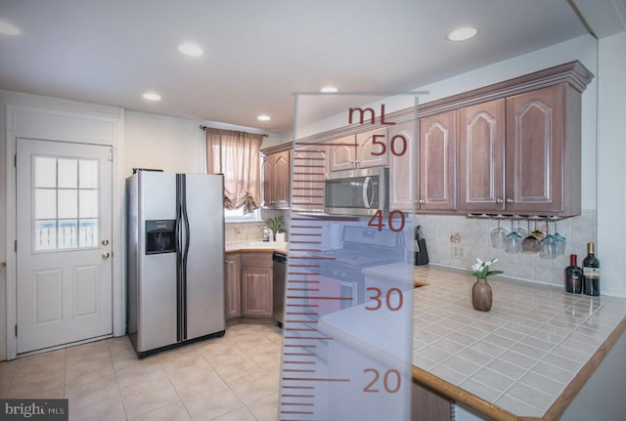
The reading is {"value": 40, "unit": "mL"}
